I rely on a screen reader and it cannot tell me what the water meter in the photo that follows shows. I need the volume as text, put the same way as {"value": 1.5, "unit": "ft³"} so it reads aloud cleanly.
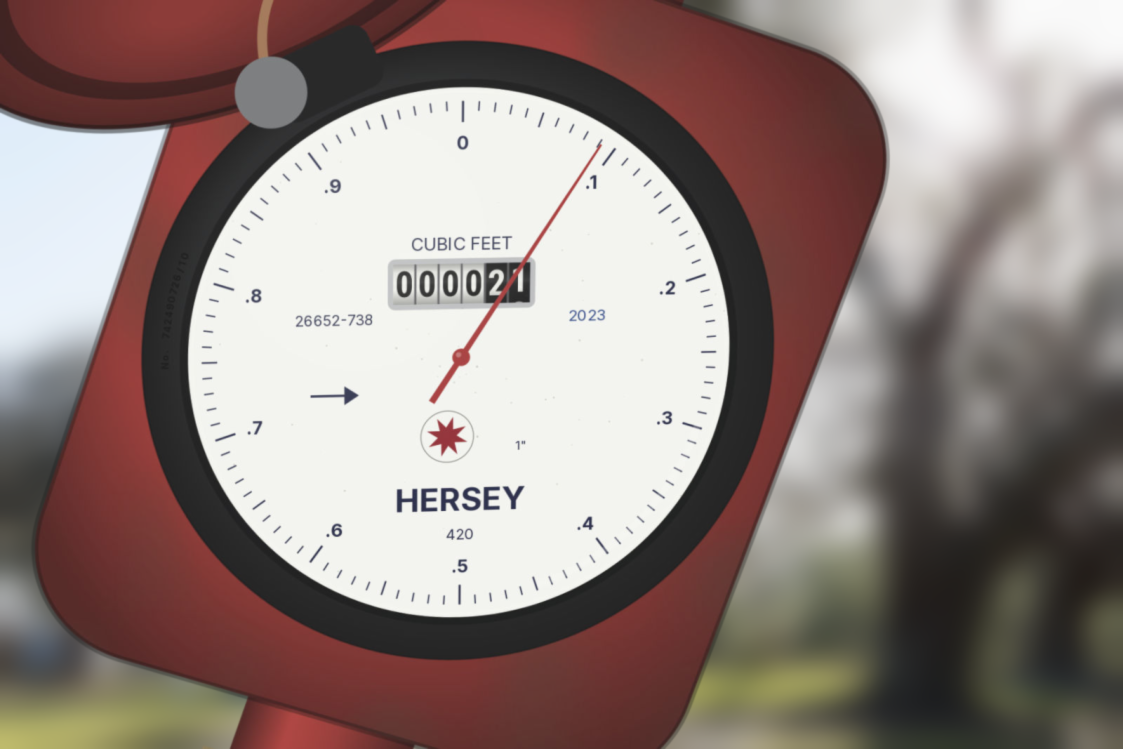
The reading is {"value": 21.09, "unit": "ft³"}
